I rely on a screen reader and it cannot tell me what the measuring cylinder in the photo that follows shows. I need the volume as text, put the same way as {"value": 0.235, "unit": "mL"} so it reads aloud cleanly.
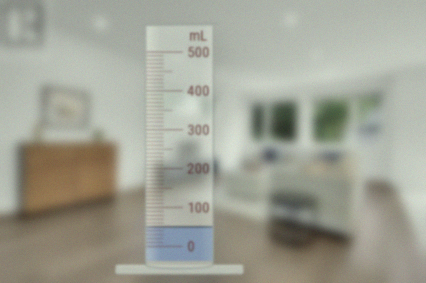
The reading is {"value": 50, "unit": "mL"}
